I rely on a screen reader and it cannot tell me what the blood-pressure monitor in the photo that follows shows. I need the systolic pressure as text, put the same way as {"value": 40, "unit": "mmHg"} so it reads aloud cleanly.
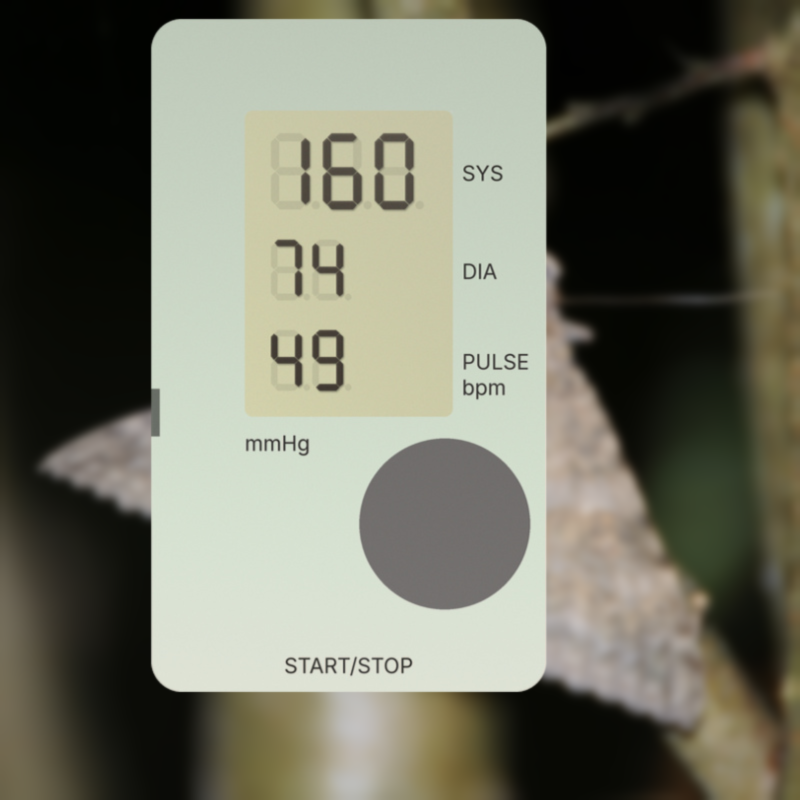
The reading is {"value": 160, "unit": "mmHg"}
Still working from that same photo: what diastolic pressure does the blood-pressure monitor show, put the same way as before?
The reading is {"value": 74, "unit": "mmHg"}
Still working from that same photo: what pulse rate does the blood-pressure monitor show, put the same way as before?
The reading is {"value": 49, "unit": "bpm"}
